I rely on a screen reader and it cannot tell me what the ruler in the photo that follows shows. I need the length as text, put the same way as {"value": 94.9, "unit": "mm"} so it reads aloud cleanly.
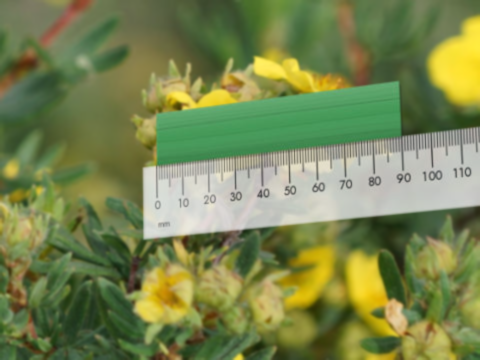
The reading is {"value": 90, "unit": "mm"}
